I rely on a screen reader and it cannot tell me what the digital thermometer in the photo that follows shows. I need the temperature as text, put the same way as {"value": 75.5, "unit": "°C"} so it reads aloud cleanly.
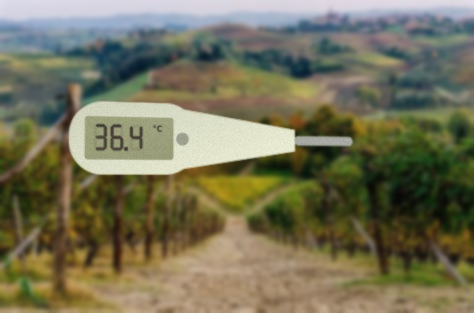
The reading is {"value": 36.4, "unit": "°C"}
